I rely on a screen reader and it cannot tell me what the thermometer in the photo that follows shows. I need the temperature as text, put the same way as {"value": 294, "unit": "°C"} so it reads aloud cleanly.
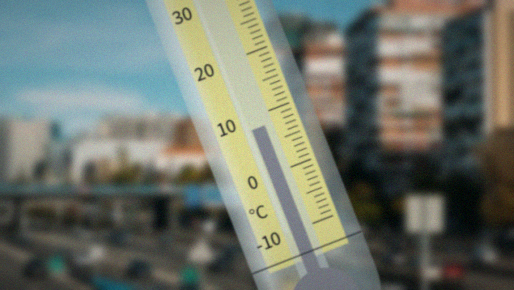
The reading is {"value": 8, "unit": "°C"}
